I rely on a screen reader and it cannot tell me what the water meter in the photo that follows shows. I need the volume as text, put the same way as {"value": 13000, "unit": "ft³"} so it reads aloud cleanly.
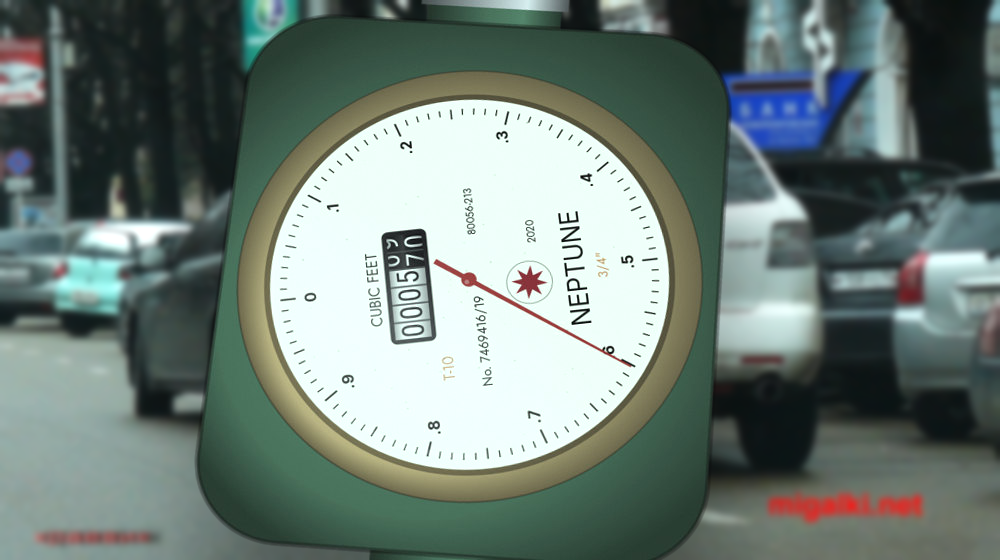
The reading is {"value": 569.60, "unit": "ft³"}
